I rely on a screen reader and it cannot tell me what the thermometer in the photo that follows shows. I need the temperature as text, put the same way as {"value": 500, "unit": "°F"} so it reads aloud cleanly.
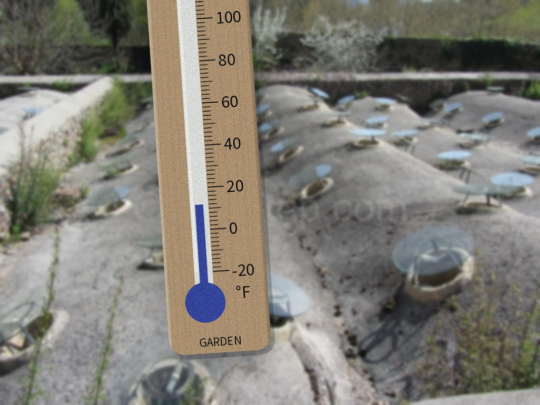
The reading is {"value": 12, "unit": "°F"}
